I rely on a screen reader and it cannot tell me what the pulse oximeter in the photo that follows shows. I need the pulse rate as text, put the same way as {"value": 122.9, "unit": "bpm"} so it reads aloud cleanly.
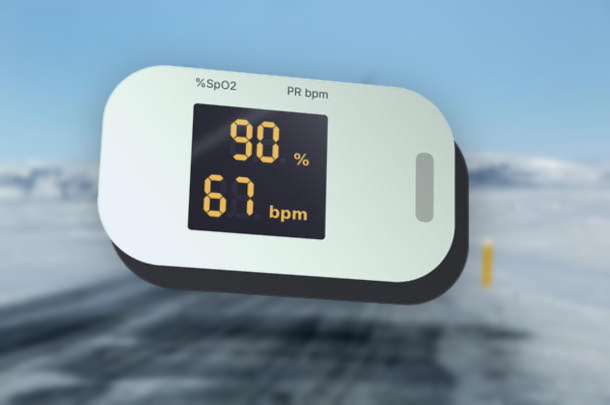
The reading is {"value": 67, "unit": "bpm"}
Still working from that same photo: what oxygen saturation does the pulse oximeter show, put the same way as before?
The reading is {"value": 90, "unit": "%"}
